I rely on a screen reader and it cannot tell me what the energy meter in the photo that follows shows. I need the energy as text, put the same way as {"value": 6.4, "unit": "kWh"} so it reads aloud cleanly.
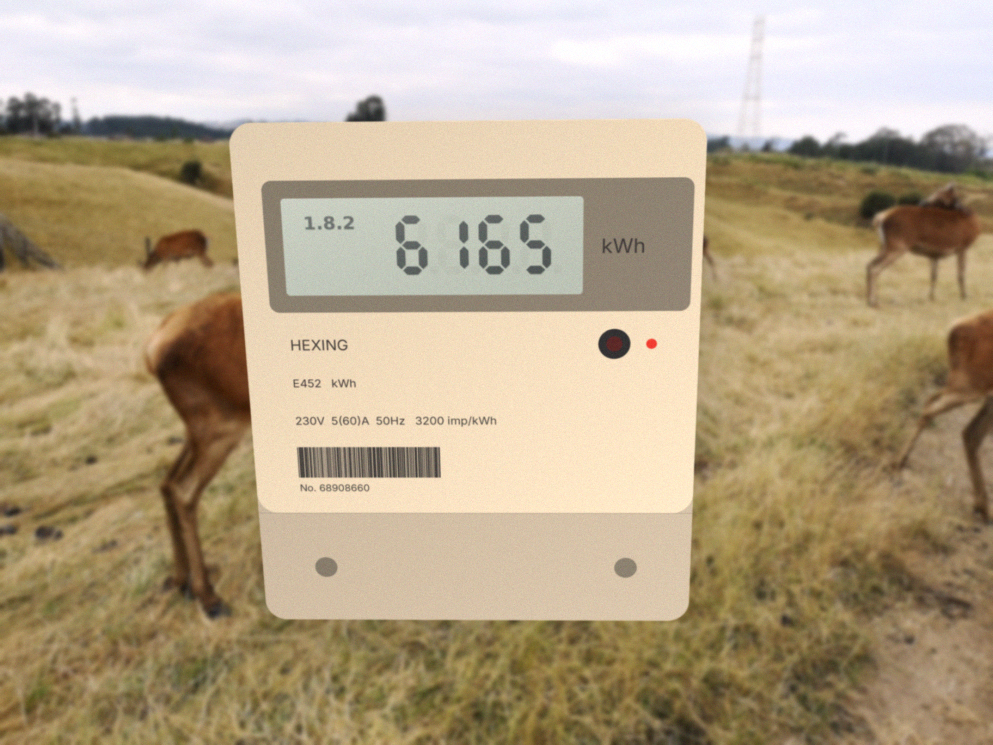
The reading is {"value": 6165, "unit": "kWh"}
